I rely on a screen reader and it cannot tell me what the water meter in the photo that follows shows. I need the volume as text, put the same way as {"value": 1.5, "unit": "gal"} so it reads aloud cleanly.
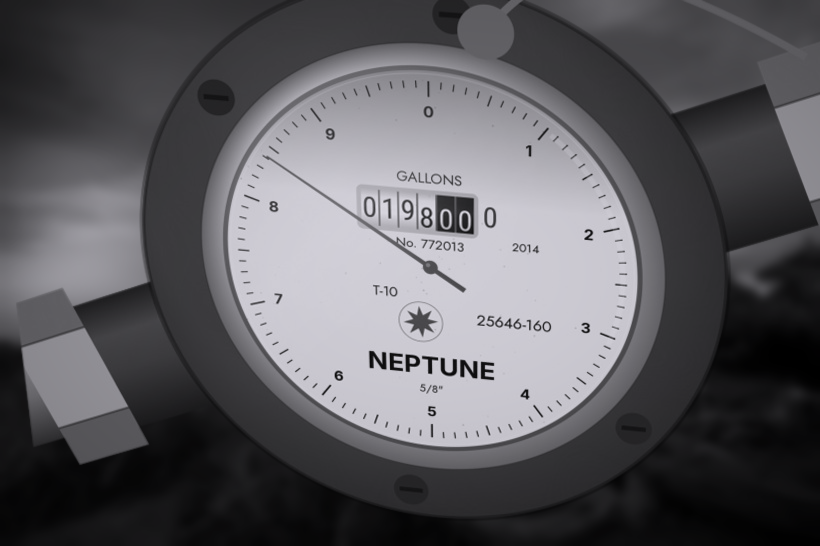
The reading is {"value": 197998.4, "unit": "gal"}
